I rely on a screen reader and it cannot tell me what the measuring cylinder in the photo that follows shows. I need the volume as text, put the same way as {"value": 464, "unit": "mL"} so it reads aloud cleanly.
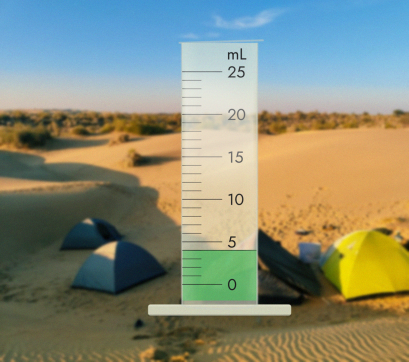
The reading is {"value": 4, "unit": "mL"}
